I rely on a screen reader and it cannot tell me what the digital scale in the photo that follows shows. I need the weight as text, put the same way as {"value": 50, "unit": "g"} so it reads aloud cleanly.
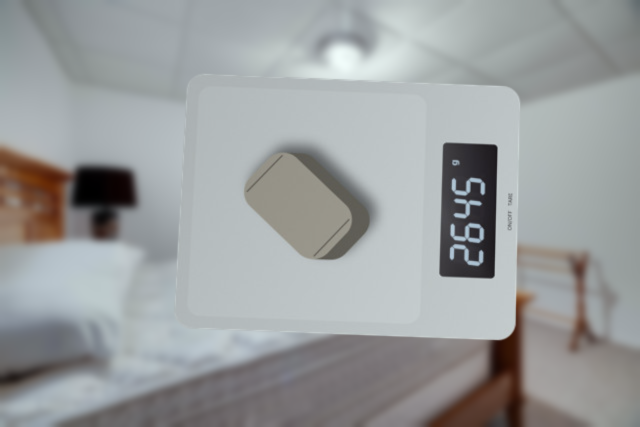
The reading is {"value": 2645, "unit": "g"}
